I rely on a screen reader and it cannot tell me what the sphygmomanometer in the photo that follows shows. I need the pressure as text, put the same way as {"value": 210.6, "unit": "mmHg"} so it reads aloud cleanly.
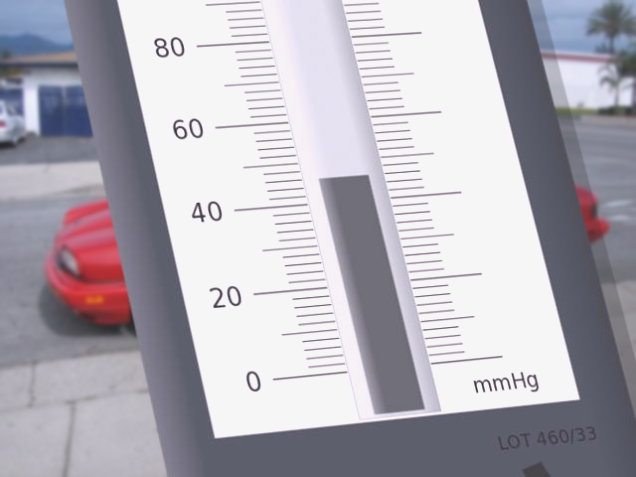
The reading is {"value": 46, "unit": "mmHg"}
